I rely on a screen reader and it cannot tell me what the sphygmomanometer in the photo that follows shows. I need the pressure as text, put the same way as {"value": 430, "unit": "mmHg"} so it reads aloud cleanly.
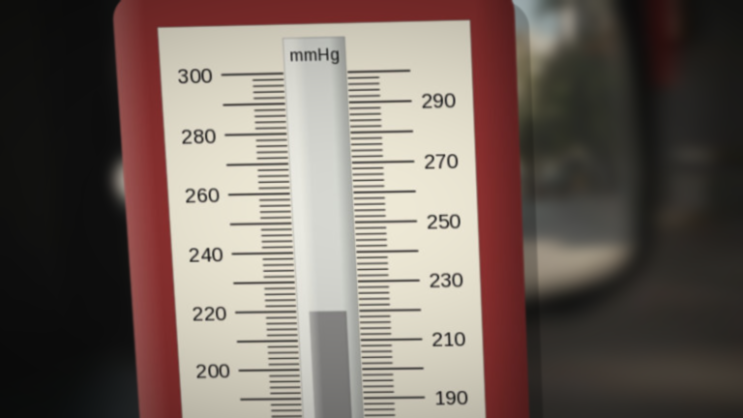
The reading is {"value": 220, "unit": "mmHg"}
